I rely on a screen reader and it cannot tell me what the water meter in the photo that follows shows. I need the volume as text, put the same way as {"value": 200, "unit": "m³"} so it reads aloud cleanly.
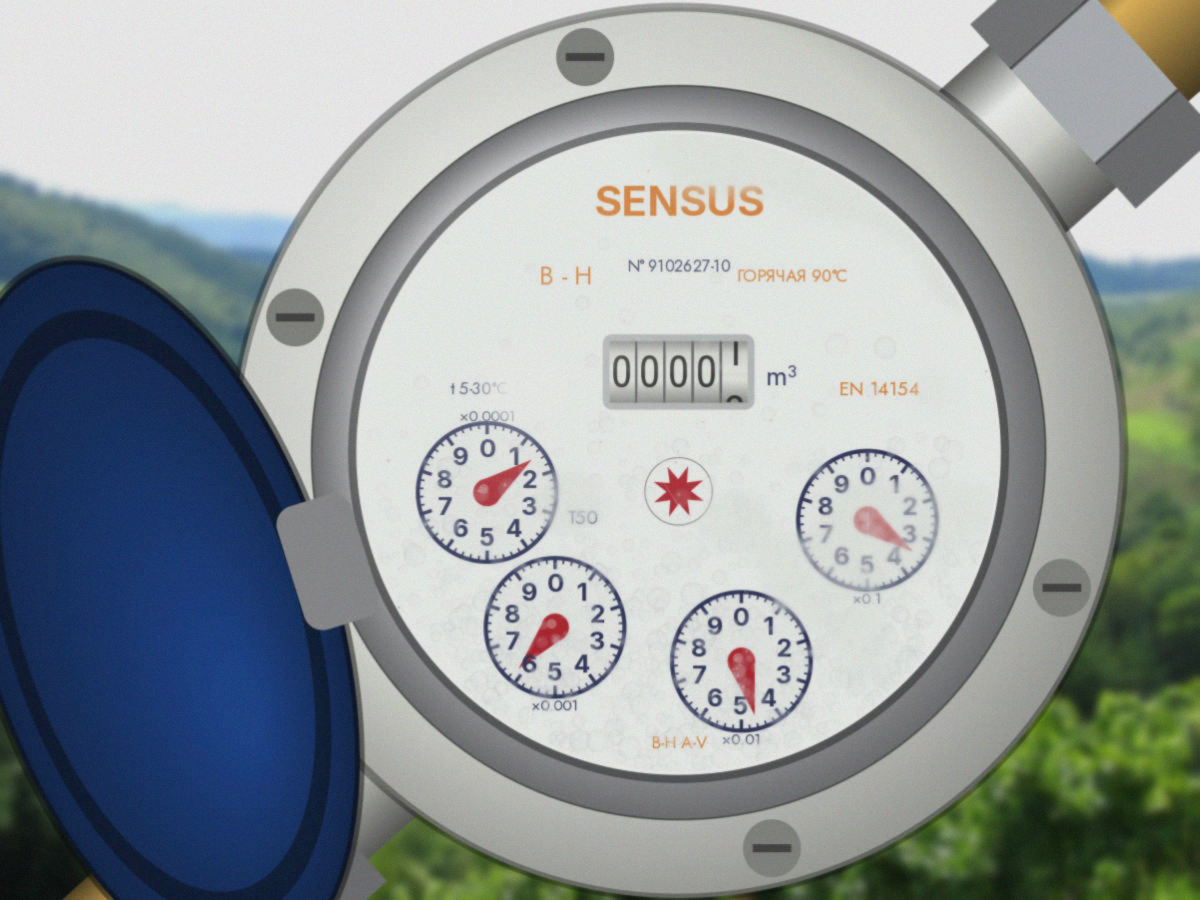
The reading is {"value": 1.3461, "unit": "m³"}
